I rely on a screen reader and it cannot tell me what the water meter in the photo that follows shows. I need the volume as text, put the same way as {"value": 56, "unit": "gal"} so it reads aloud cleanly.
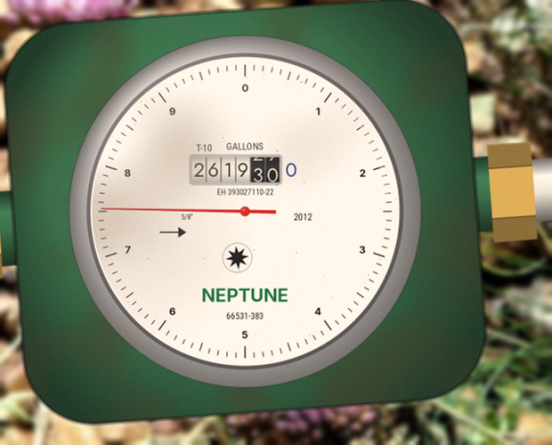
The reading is {"value": 2619297.5, "unit": "gal"}
